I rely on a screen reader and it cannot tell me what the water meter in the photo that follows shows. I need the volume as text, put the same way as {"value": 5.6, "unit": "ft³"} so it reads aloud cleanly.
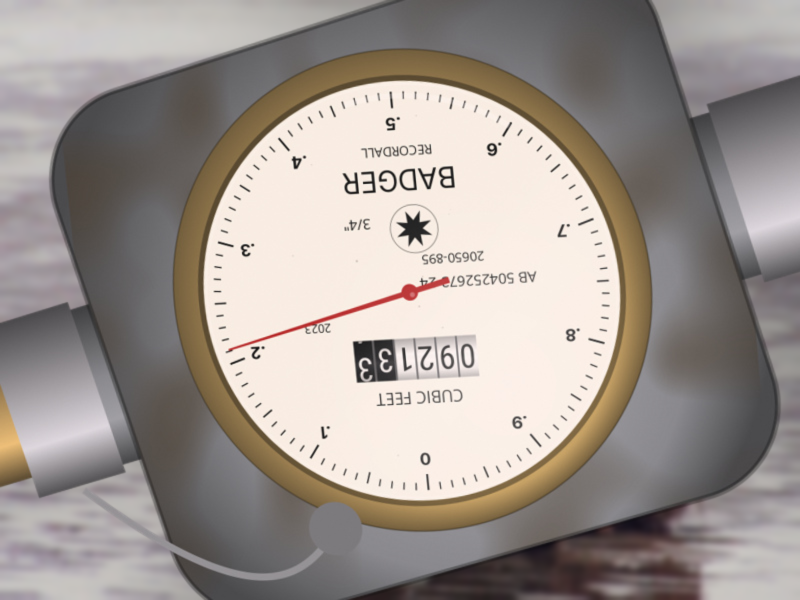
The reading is {"value": 92133.21, "unit": "ft³"}
